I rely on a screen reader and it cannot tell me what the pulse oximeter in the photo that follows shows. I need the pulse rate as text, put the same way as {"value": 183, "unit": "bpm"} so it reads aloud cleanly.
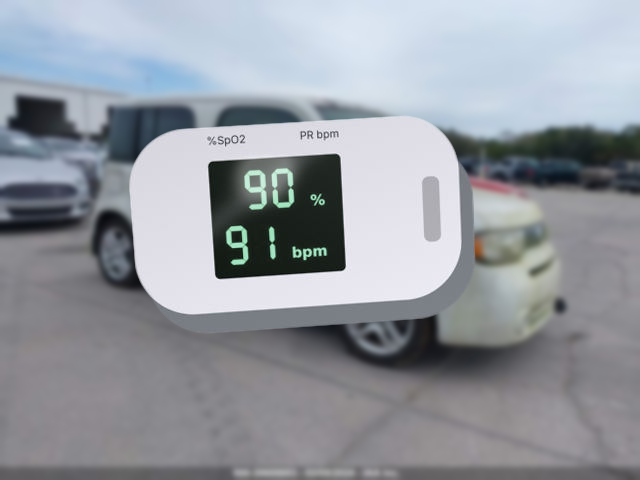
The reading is {"value": 91, "unit": "bpm"}
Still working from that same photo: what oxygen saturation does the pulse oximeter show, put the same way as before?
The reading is {"value": 90, "unit": "%"}
